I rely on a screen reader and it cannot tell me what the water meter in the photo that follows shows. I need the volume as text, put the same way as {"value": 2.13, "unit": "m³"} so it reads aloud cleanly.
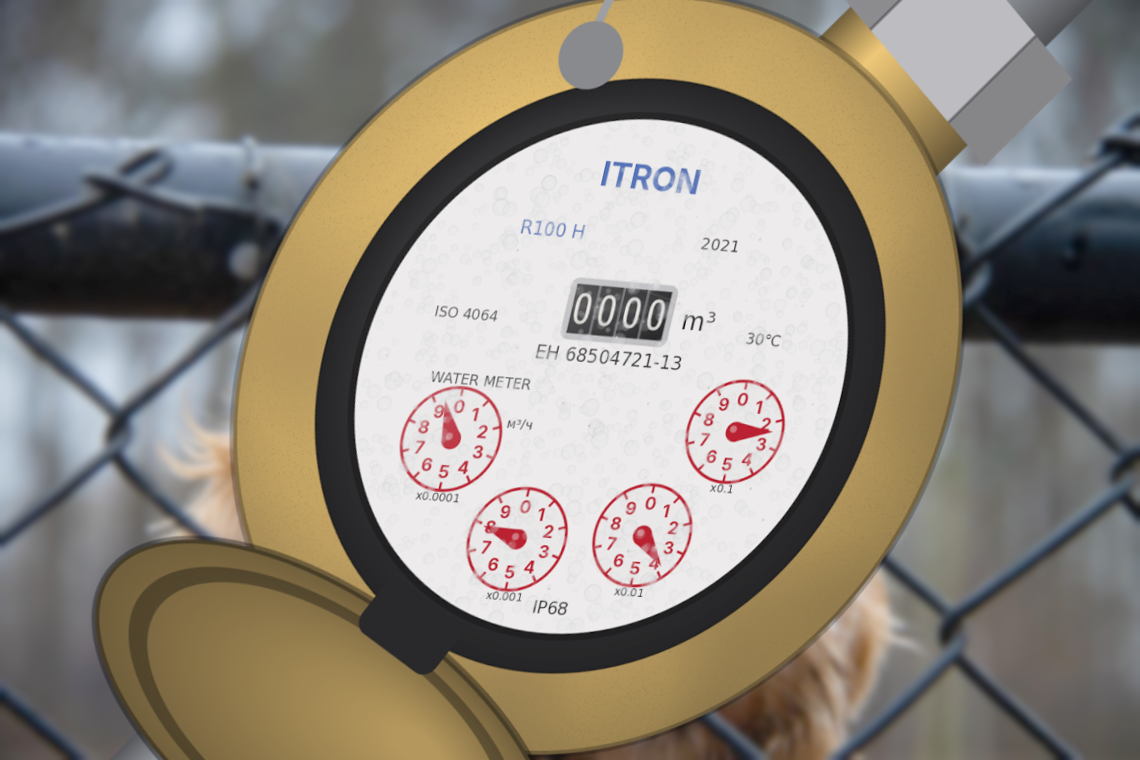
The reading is {"value": 0.2379, "unit": "m³"}
